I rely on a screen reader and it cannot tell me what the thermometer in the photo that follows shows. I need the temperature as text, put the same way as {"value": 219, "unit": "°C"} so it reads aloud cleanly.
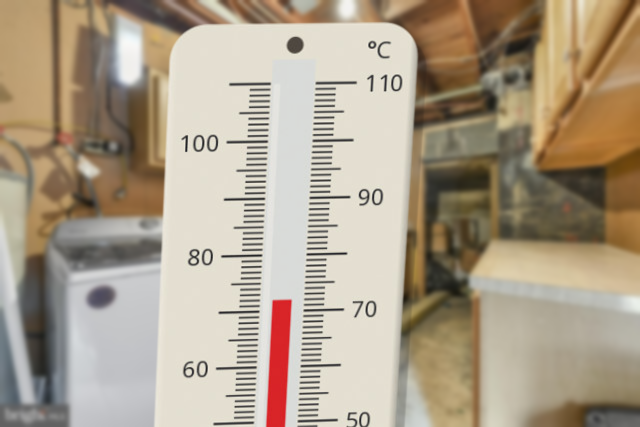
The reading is {"value": 72, "unit": "°C"}
